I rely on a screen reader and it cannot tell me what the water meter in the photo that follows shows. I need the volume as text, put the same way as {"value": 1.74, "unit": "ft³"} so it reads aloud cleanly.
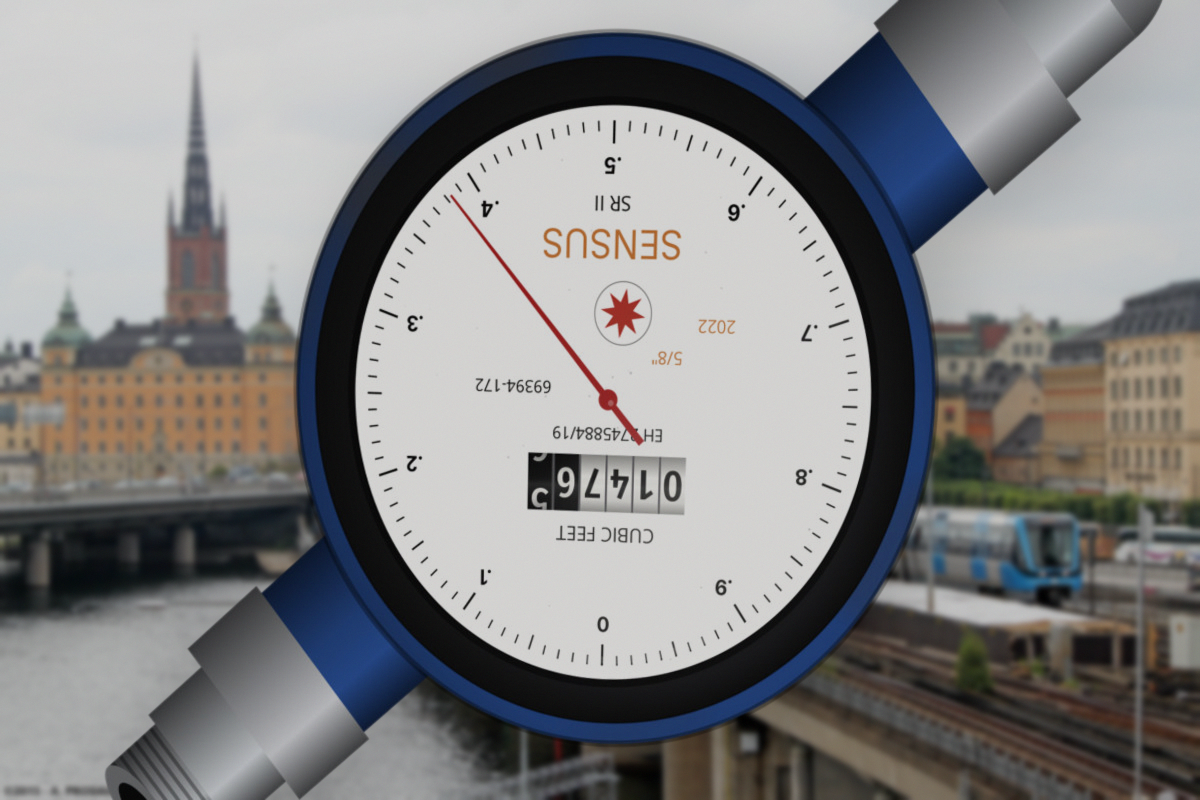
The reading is {"value": 14765.38, "unit": "ft³"}
